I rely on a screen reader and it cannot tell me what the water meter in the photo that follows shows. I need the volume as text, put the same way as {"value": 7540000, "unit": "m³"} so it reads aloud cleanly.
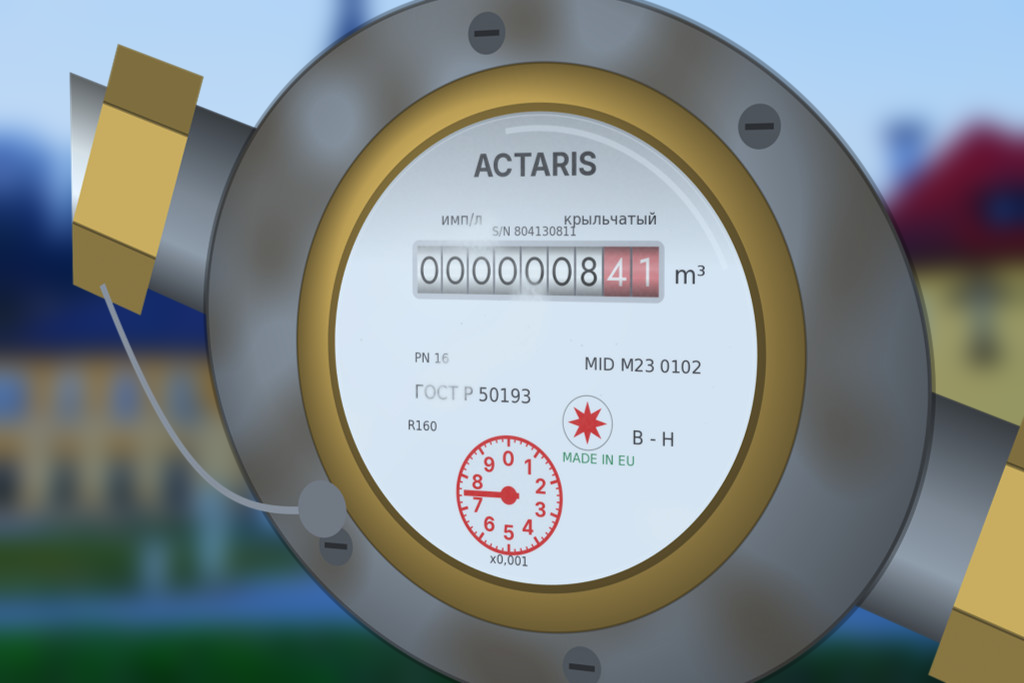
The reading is {"value": 8.417, "unit": "m³"}
